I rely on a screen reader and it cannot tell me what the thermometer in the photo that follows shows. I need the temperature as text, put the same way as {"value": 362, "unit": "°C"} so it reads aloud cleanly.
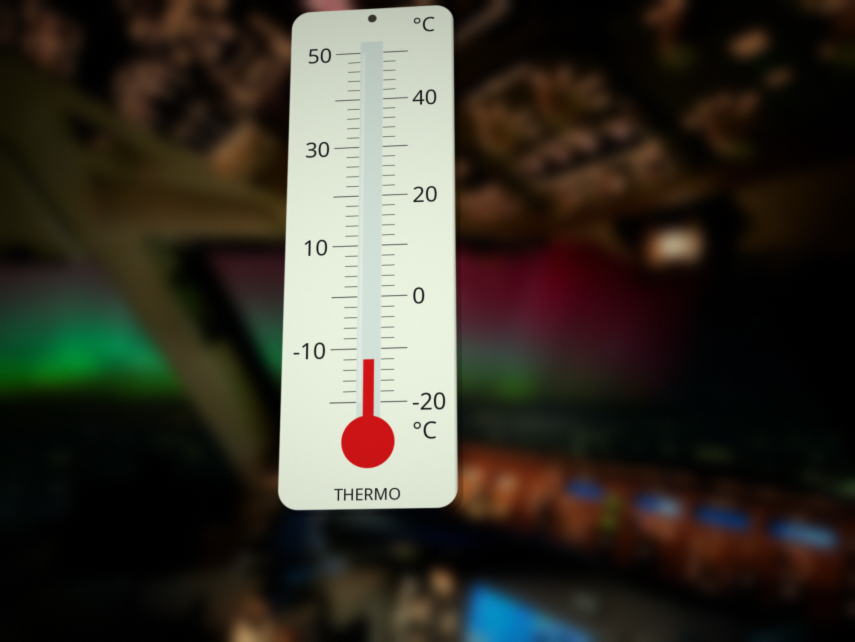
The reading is {"value": -12, "unit": "°C"}
